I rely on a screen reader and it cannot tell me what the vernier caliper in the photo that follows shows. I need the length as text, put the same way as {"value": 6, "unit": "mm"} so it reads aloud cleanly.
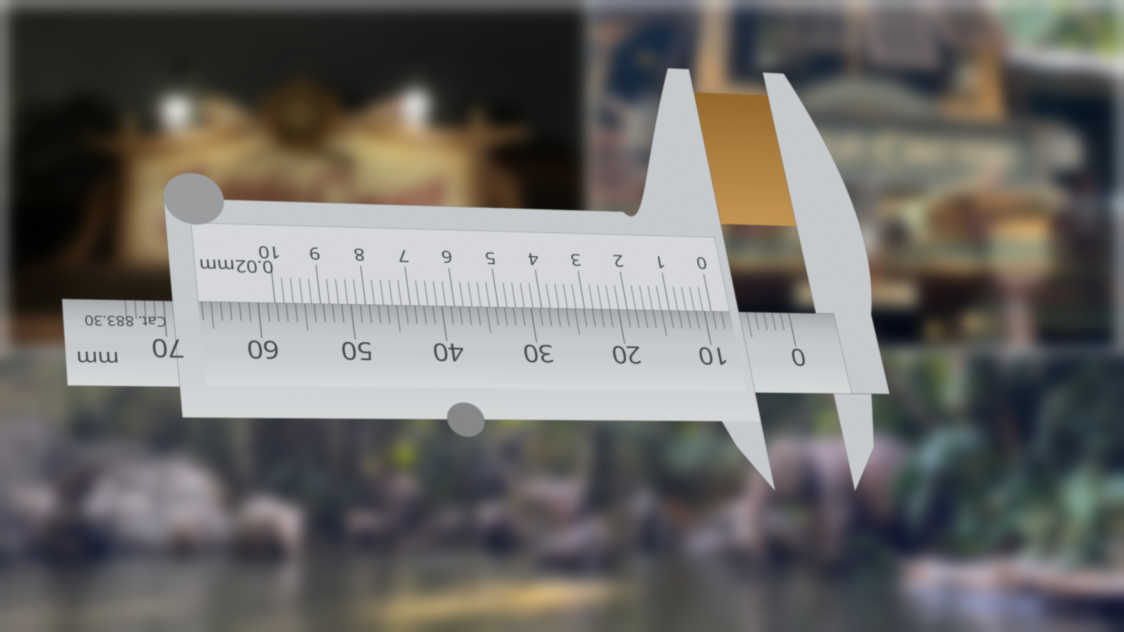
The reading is {"value": 9.2, "unit": "mm"}
